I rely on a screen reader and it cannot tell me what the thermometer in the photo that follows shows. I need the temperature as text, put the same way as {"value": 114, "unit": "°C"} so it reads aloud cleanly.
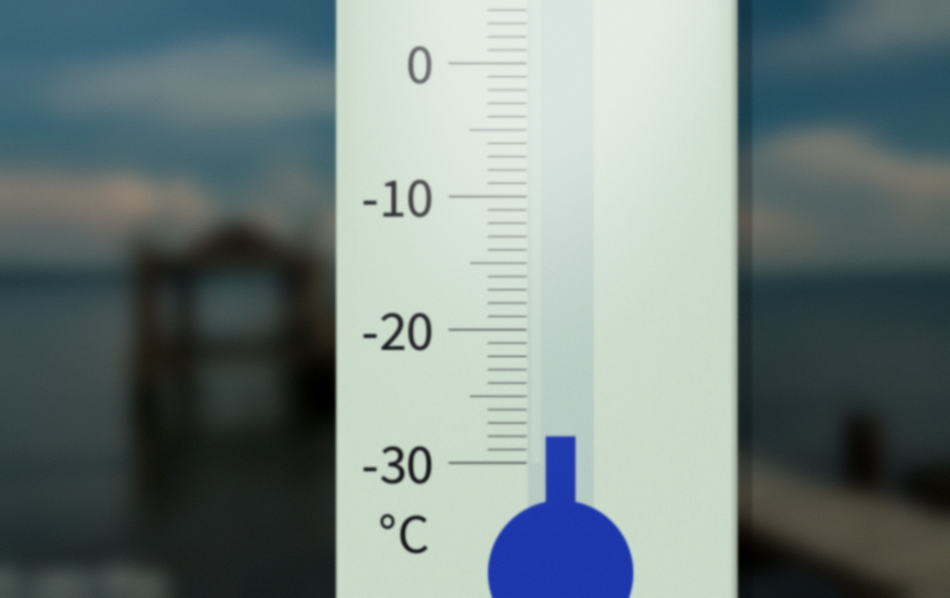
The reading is {"value": -28, "unit": "°C"}
